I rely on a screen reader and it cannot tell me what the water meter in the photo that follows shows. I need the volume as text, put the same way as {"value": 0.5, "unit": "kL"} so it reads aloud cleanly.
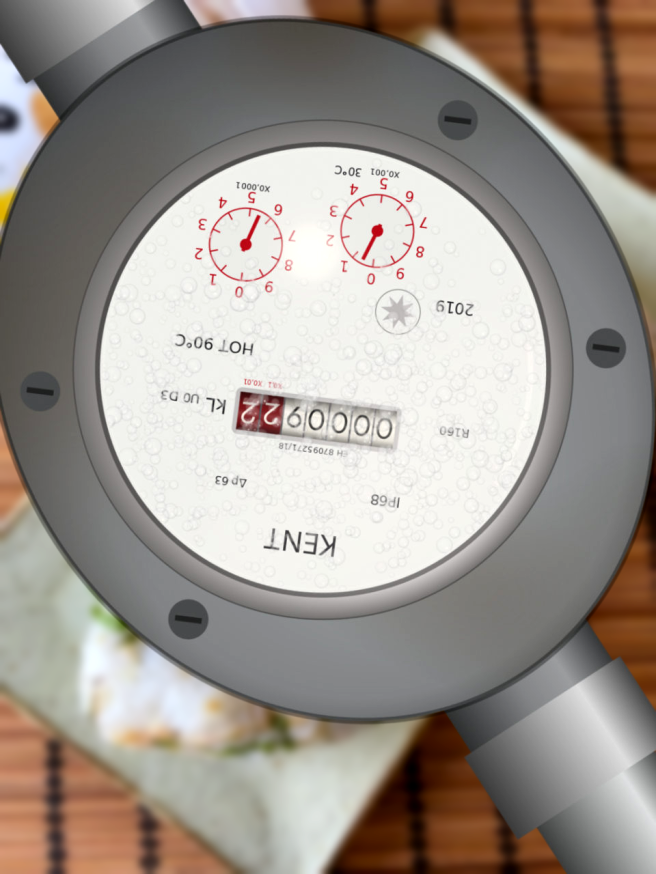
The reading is {"value": 9.2205, "unit": "kL"}
